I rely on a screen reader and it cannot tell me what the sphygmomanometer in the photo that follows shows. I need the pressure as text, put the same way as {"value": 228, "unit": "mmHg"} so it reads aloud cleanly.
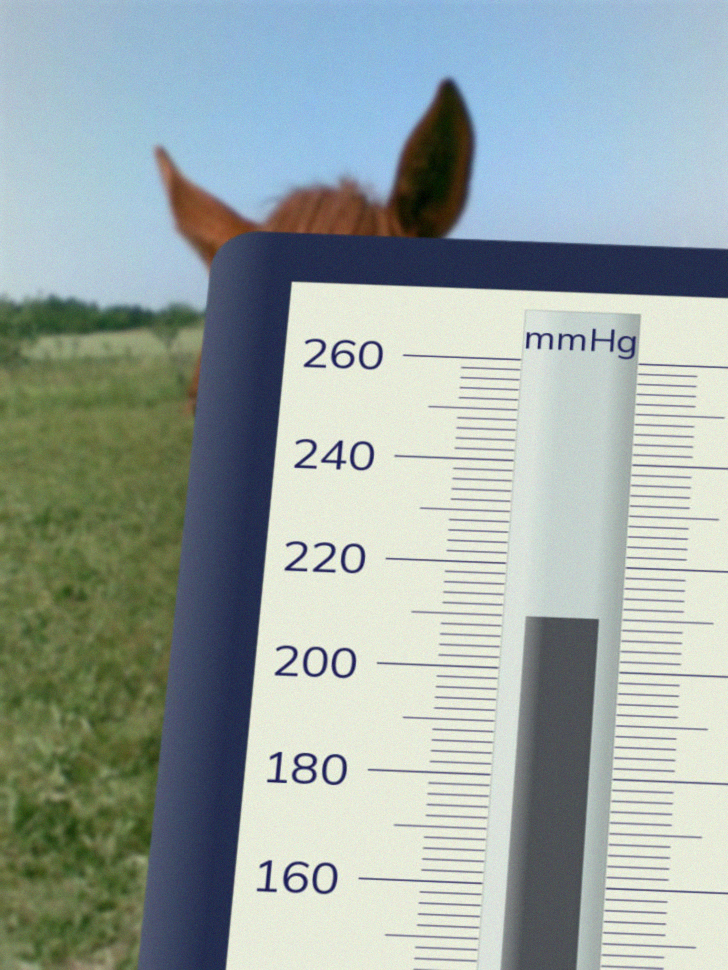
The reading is {"value": 210, "unit": "mmHg"}
